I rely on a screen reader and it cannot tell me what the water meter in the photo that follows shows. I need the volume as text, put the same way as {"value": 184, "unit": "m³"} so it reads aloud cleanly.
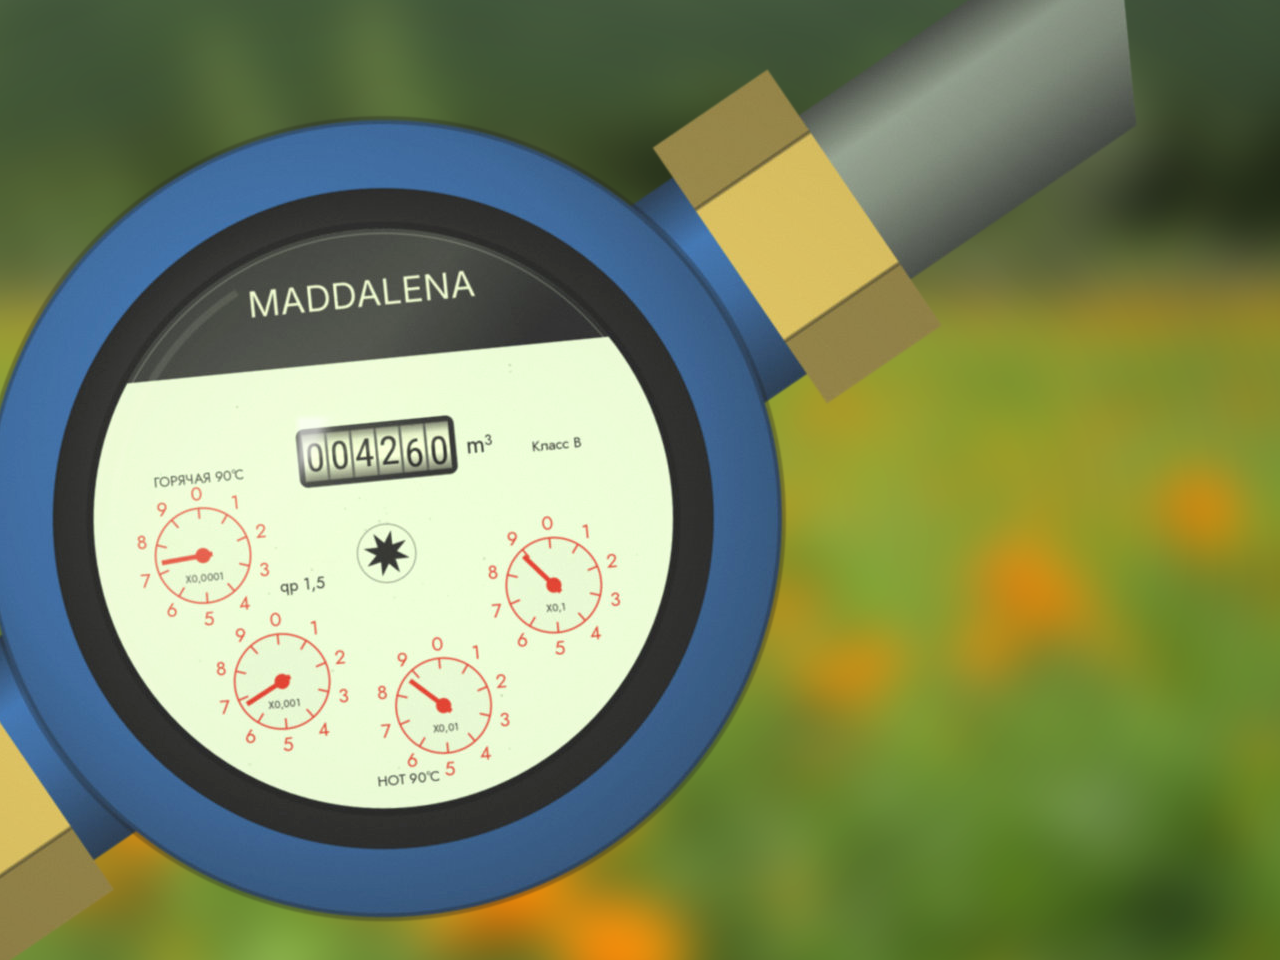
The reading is {"value": 4259.8867, "unit": "m³"}
